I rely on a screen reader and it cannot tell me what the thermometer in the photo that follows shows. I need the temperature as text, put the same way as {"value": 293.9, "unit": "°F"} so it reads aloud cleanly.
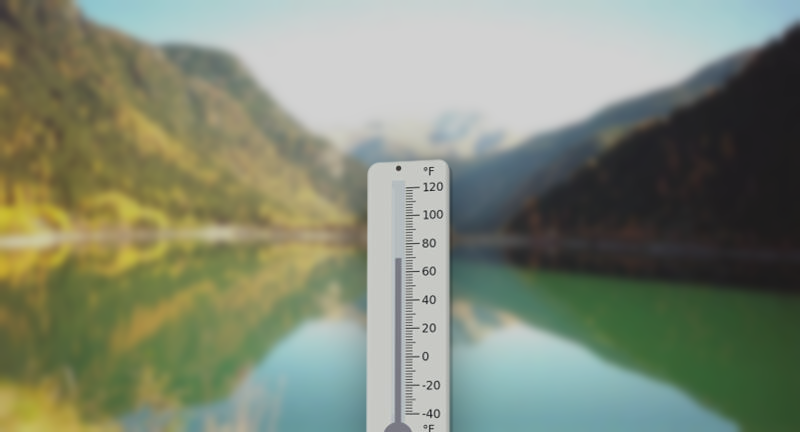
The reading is {"value": 70, "unit": "°F"}
